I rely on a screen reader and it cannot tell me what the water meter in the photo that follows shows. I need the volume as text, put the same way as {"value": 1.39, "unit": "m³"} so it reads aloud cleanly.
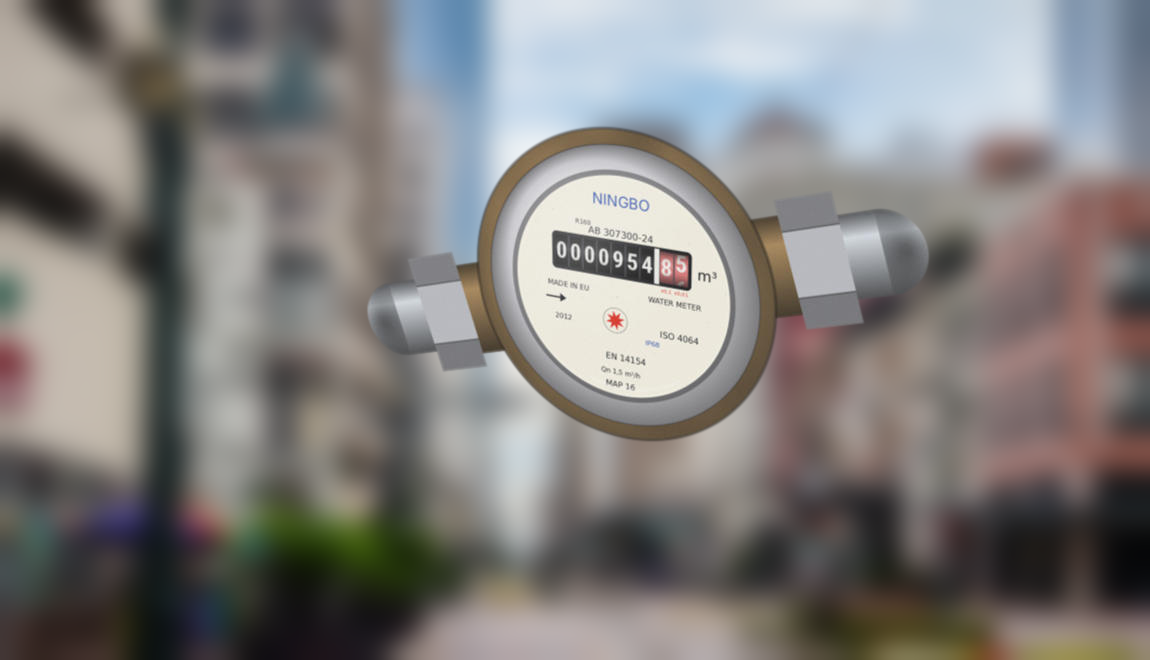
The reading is {"value": 954.85, "unit": "m³"}
